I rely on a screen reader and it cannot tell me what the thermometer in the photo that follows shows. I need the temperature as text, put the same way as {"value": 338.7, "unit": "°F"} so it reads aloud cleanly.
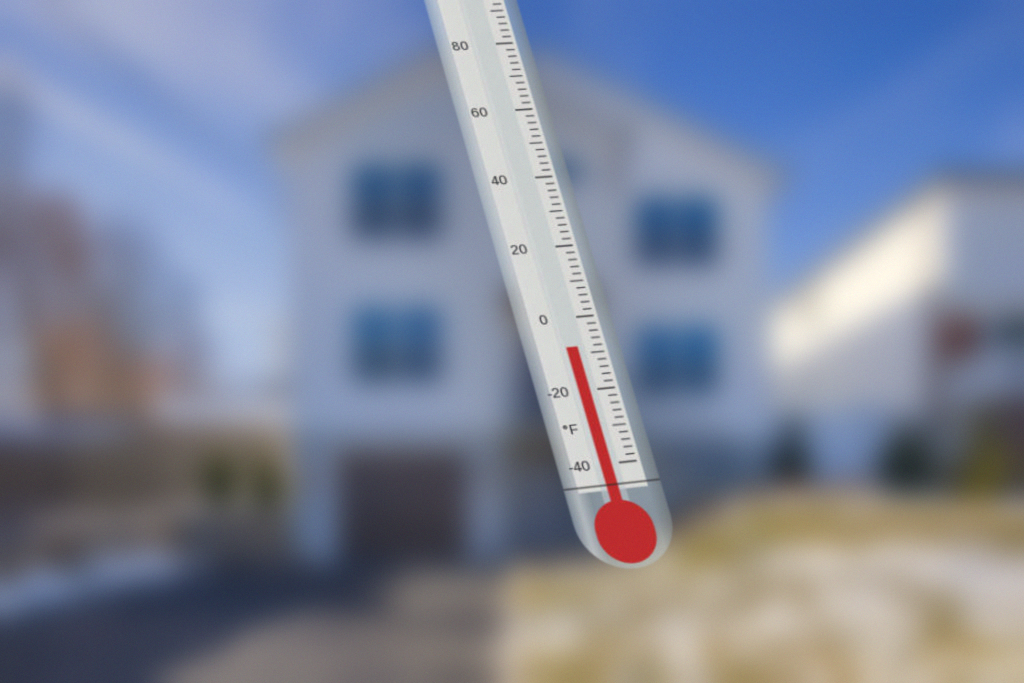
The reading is {"value": -8, "unit": "°F"}
